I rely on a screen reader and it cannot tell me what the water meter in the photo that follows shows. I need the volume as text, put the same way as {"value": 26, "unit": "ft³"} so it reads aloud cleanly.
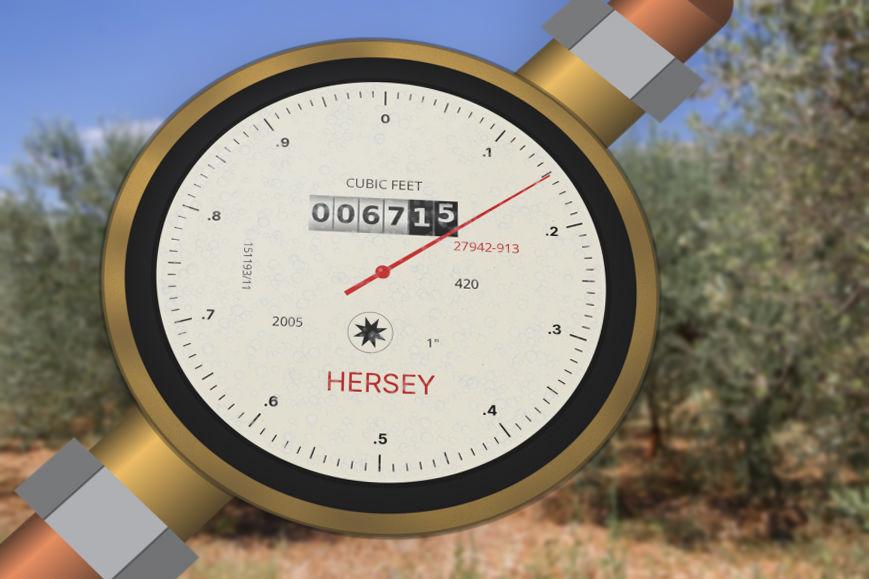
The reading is {"value": 6715.15, "unit": "ft³"}
